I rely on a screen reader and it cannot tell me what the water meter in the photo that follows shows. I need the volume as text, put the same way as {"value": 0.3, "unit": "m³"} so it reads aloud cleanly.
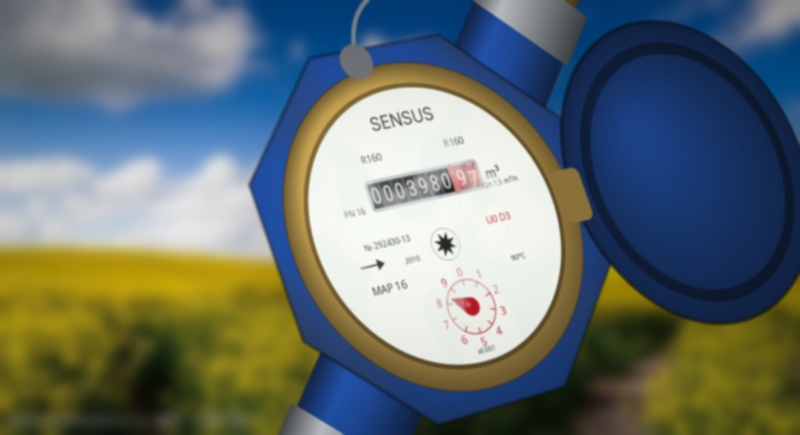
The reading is {"value": 3980.968, "unit": "m³"}
